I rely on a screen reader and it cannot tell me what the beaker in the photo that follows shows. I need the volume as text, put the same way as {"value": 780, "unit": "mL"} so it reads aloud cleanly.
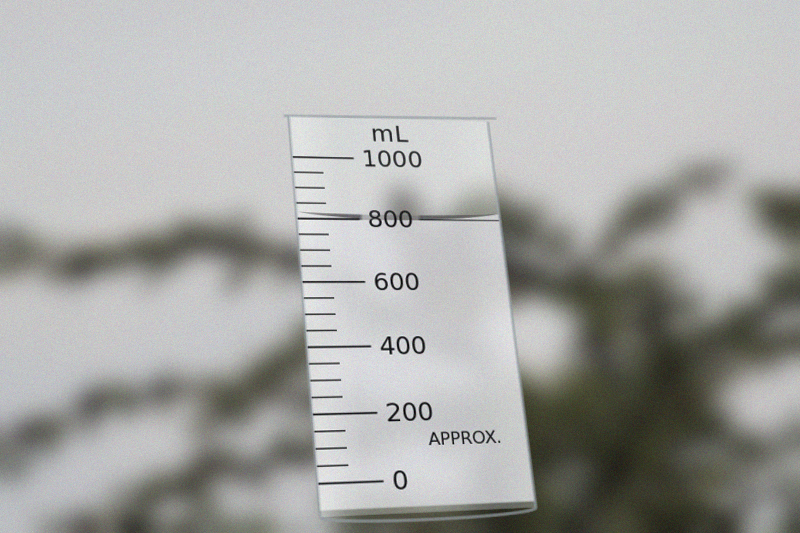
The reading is {"value": 800, "unit": "mL"}
